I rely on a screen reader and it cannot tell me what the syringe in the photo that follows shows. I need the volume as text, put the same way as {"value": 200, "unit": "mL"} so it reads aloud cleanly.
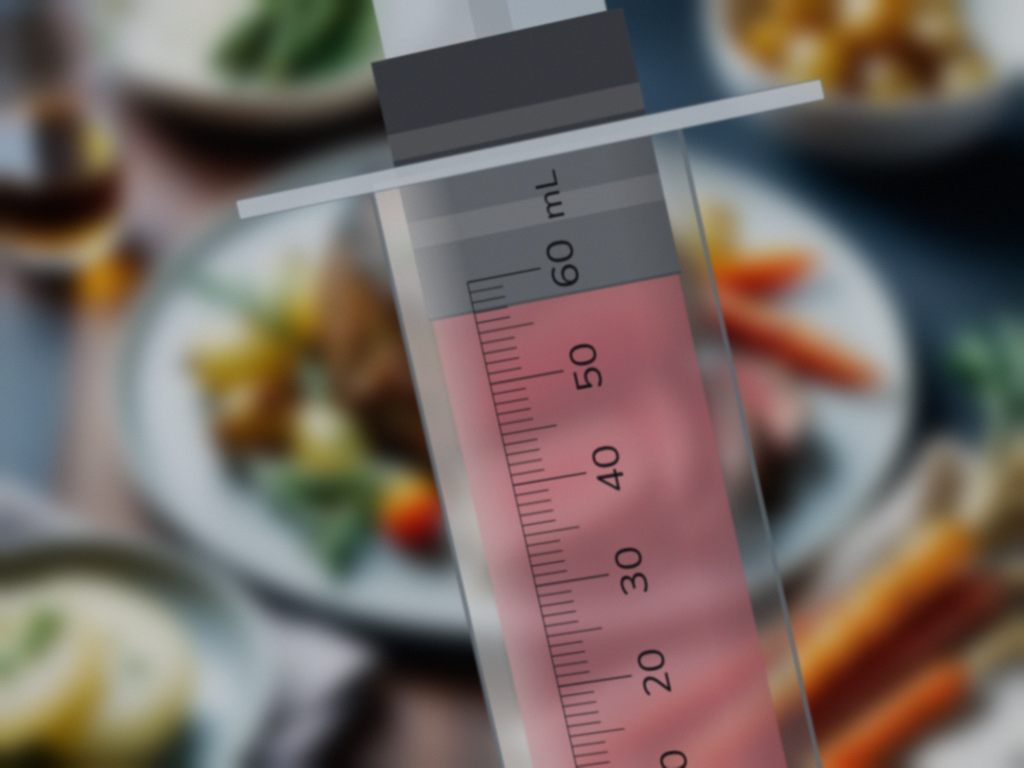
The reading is {"value": 57, "unit": "mL"}
